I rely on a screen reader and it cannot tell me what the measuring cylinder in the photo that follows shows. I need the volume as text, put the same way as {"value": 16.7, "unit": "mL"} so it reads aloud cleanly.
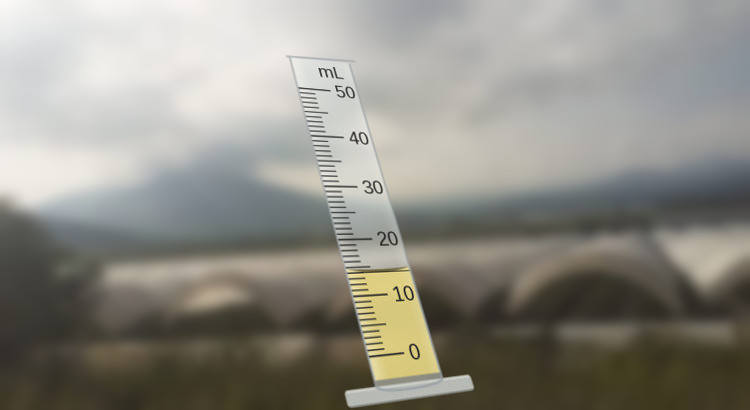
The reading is {"value": 14, "unit": "mL"}
